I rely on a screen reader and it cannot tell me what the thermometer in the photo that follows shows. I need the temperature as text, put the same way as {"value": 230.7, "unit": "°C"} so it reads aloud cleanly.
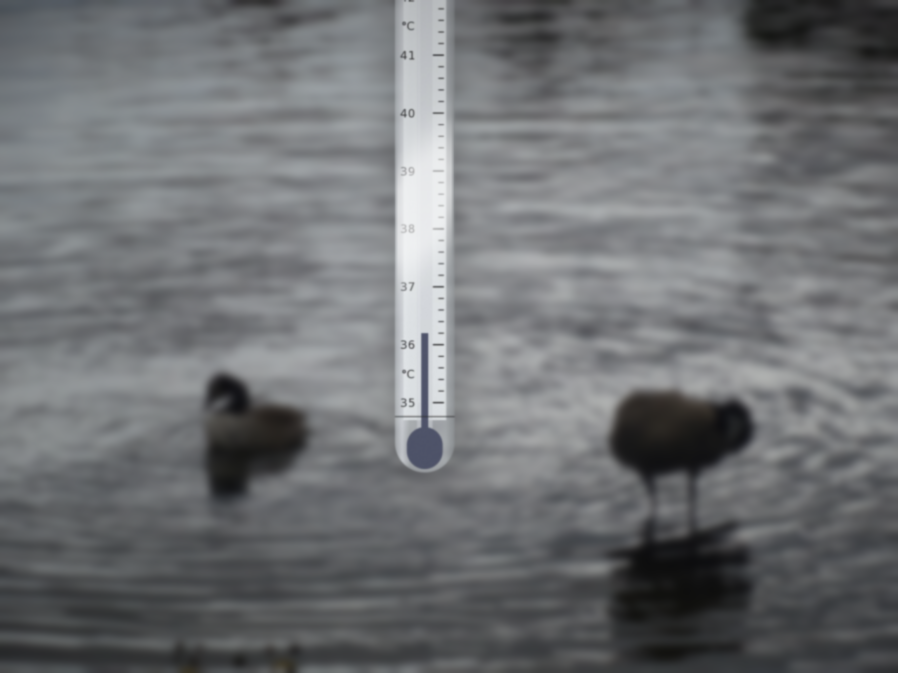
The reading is {"value": 36.2, "unit": "°C"}
